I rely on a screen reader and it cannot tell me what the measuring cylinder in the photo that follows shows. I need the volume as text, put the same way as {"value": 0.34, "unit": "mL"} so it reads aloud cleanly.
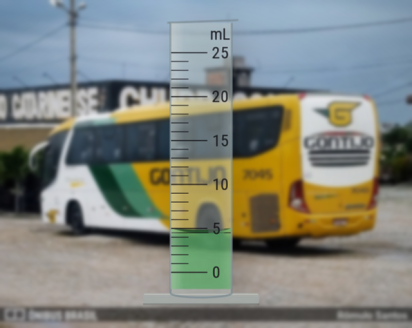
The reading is {"value": 4.5, "unit": "mL"}
